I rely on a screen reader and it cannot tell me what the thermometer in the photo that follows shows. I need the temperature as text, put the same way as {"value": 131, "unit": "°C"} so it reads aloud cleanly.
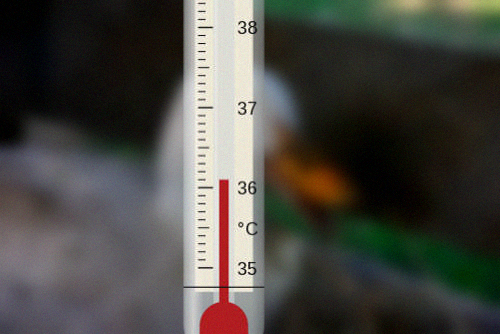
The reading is {"value": 36.1, "unit": "°C"}
